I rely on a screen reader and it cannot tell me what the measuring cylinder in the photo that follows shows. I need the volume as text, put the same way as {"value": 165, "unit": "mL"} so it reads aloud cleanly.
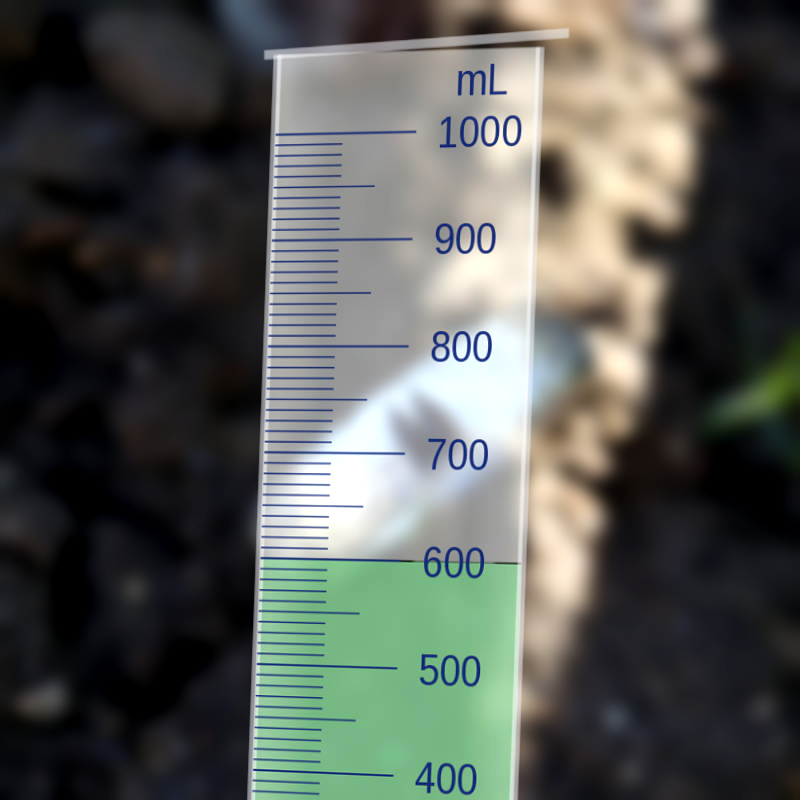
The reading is {"value": 600, "unit": "mL"}
